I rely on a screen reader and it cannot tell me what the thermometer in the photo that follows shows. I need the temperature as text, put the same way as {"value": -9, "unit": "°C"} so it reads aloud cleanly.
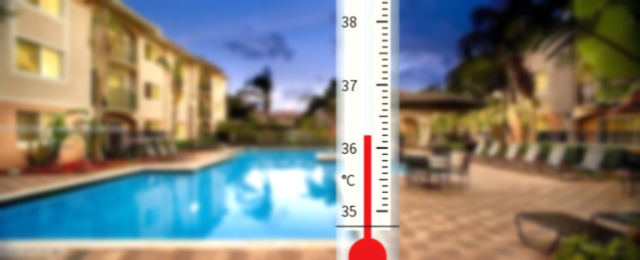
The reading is {"value": 36.2, "unit": "°C"}
